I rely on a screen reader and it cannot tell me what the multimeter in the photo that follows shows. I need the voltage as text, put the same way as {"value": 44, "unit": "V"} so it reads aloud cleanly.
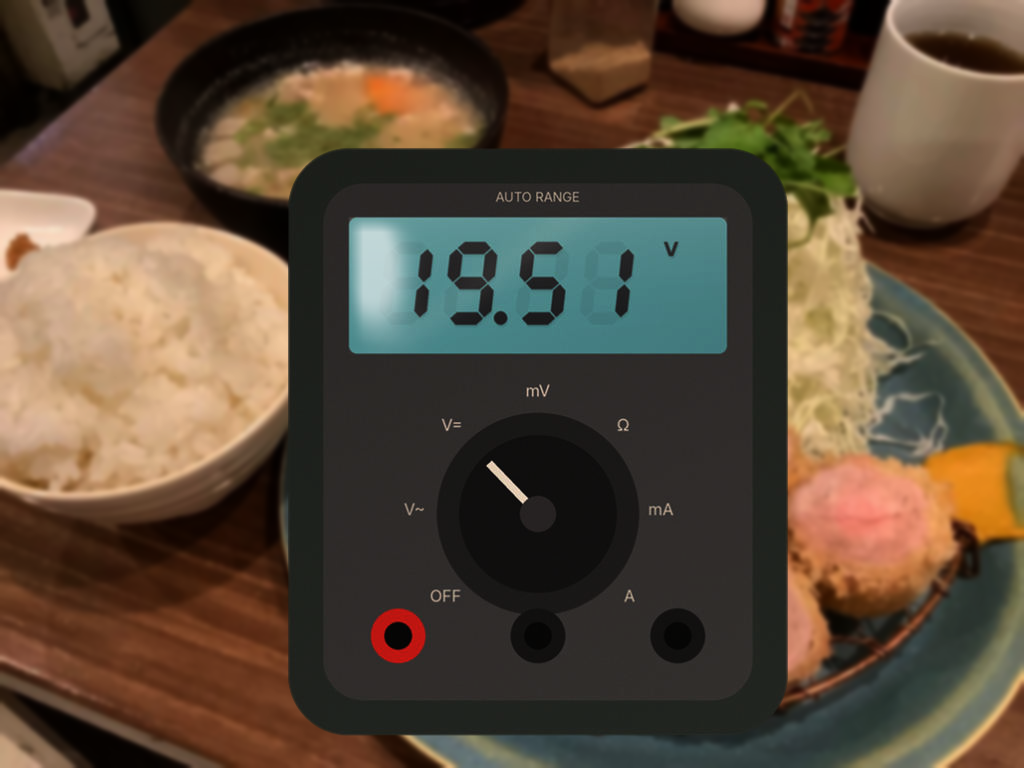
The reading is {"value": 19.51, "unit": "V"}
